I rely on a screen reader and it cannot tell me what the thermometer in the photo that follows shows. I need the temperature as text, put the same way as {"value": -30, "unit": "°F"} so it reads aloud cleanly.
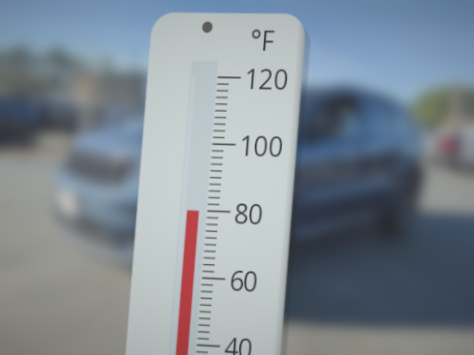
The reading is {"value": 80, "unit": "°F"}
